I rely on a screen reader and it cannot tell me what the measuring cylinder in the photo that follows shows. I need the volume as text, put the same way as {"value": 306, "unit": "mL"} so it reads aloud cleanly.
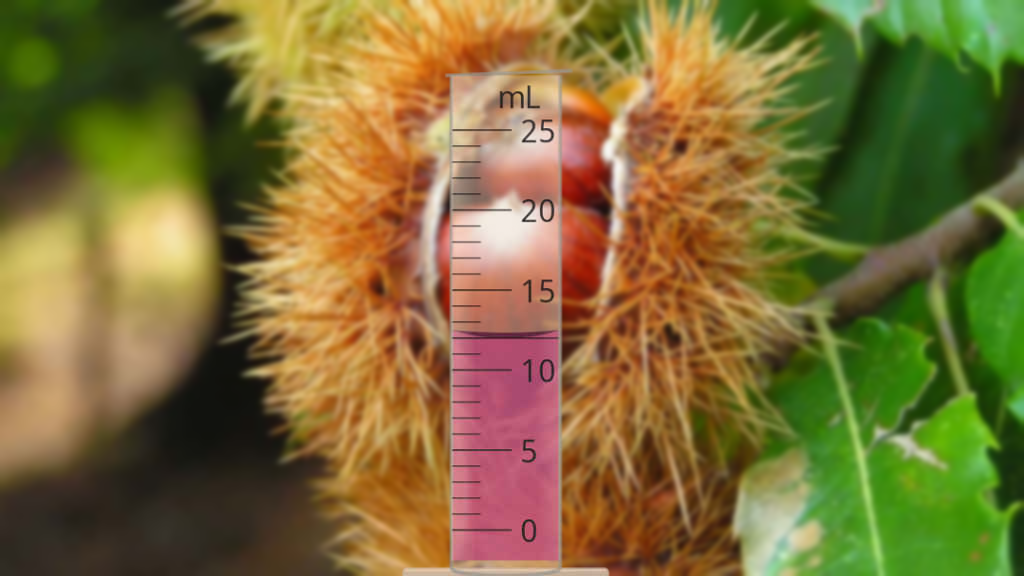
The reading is {"value": 12, "unit": "mL"}
